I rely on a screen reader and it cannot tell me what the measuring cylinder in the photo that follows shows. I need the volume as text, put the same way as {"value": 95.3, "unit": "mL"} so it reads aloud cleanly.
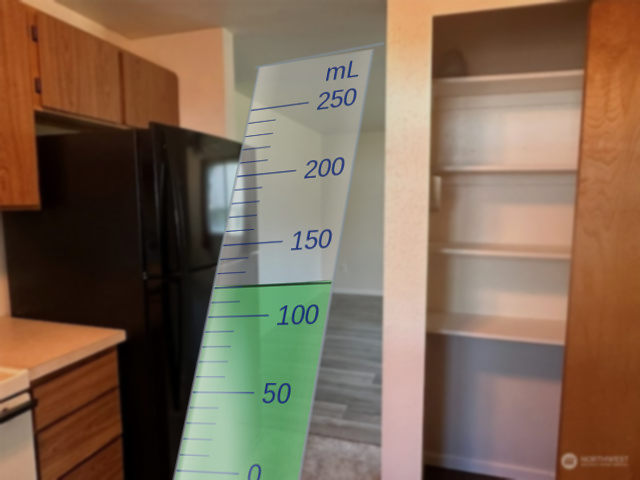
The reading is {"value": 120, "unit": "mL"}
